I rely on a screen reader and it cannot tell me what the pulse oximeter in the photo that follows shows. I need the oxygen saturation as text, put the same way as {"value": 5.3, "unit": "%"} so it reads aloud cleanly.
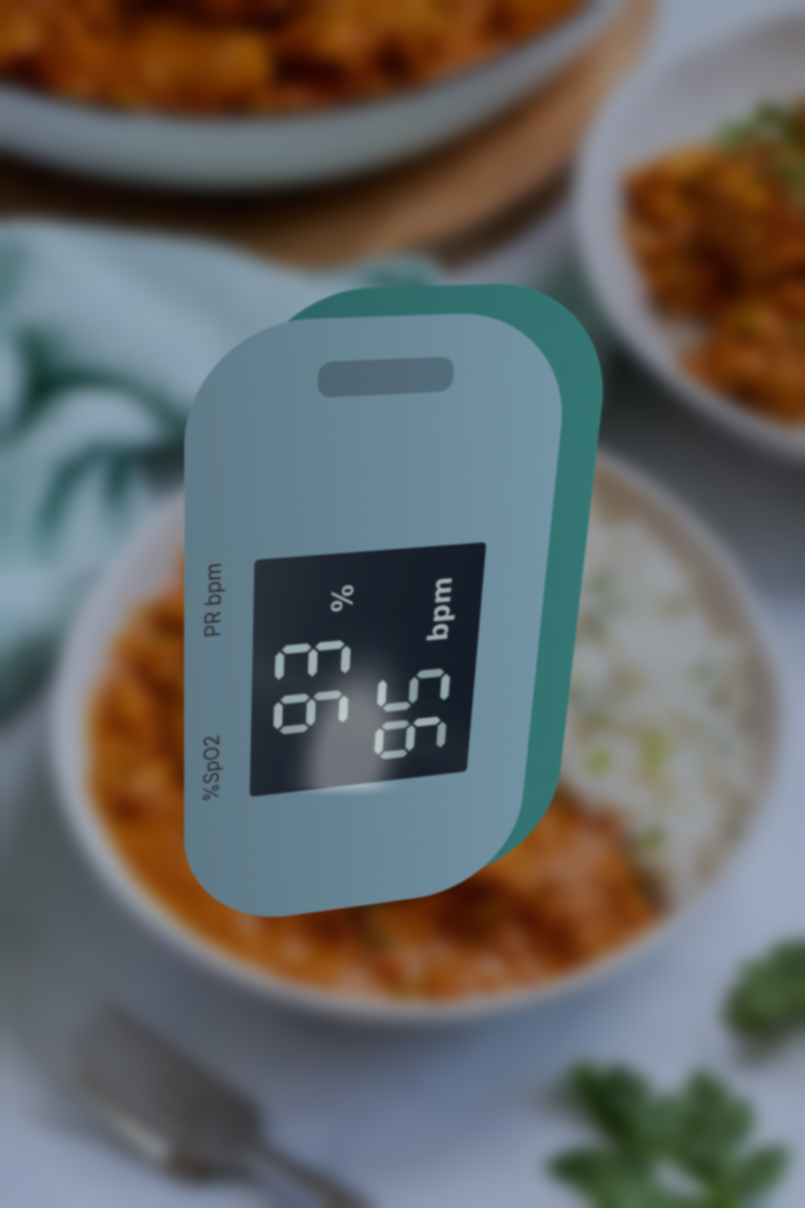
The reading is {"value": 93, "unit": "%"}
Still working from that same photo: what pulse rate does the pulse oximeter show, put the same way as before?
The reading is {"value": 95, "unit": "bpm"}
